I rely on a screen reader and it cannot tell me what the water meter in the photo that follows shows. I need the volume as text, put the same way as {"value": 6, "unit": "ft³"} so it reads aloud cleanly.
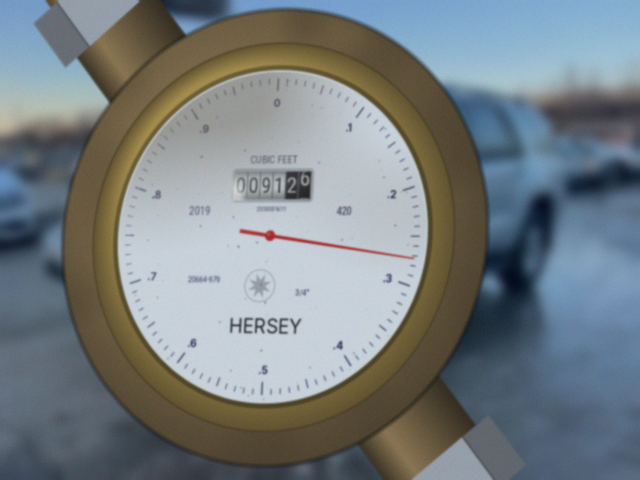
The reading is {"value": 9126.27, "unit": "ft³"}
